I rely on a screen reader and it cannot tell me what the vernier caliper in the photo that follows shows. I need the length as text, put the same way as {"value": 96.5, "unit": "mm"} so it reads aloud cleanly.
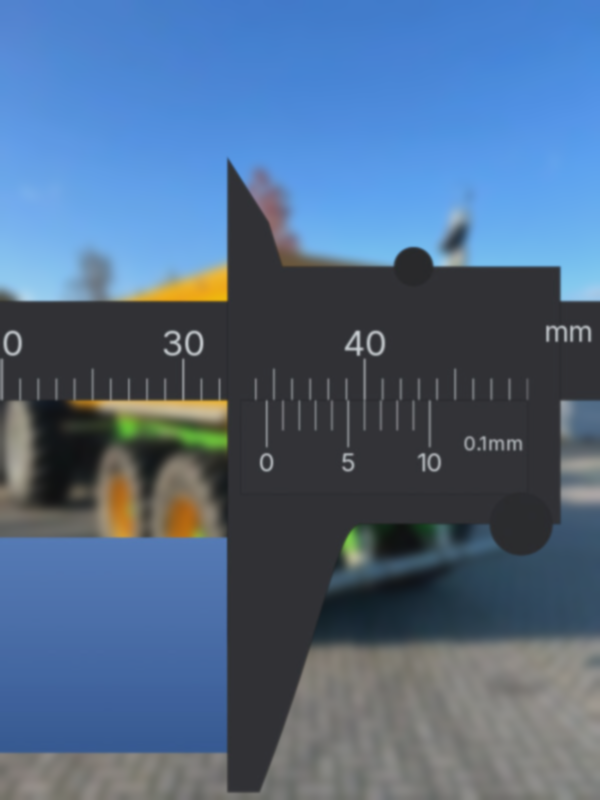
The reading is {"value": 34.6, "unit": "mm"}
